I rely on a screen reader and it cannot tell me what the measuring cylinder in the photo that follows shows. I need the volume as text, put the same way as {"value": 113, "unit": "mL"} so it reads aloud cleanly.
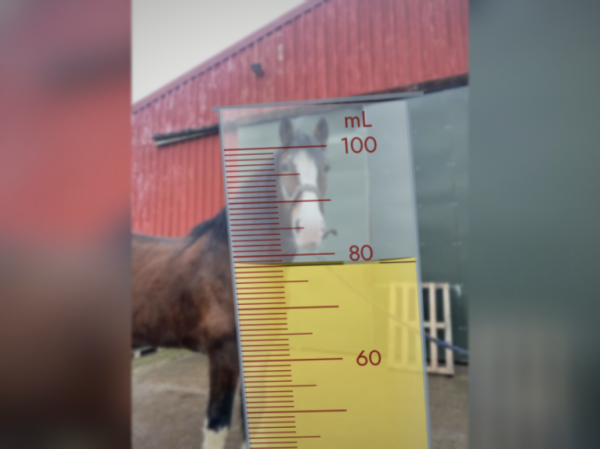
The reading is {"value": 78, "unit": "mL"}
